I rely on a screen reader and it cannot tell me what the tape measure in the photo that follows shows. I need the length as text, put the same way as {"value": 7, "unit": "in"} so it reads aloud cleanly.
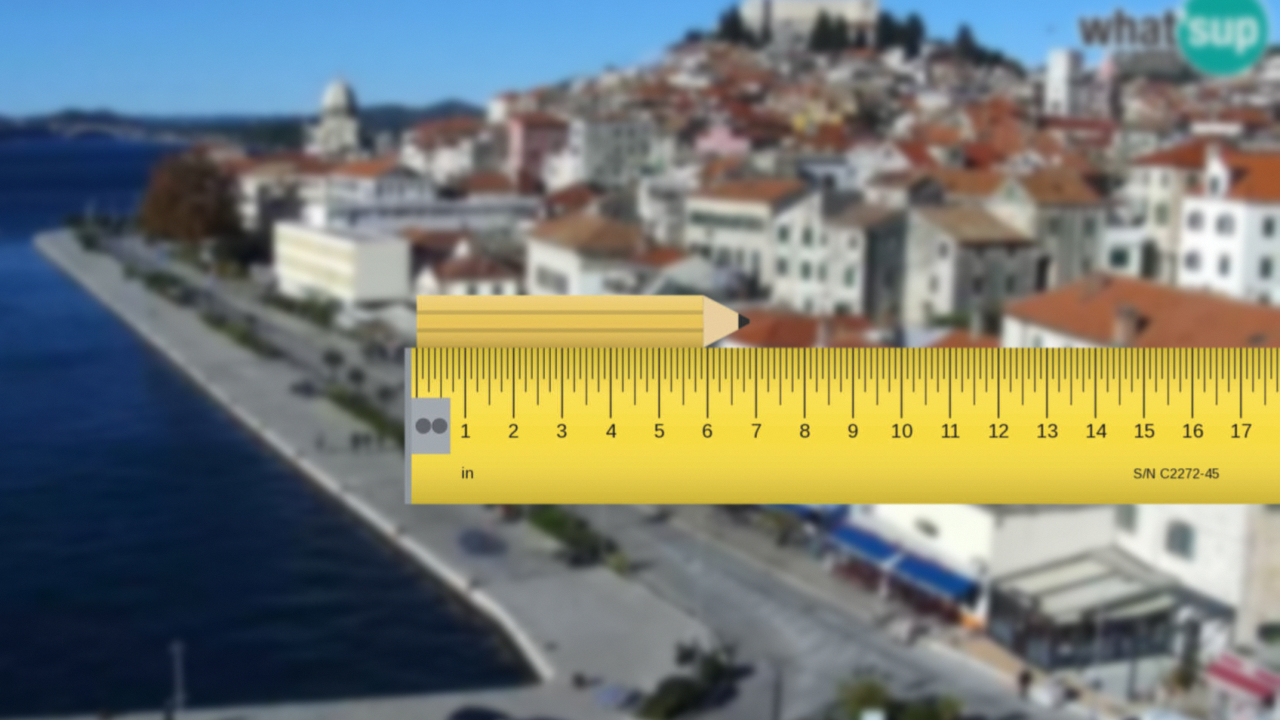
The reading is {"value": 6.875, "unit": "in"}
